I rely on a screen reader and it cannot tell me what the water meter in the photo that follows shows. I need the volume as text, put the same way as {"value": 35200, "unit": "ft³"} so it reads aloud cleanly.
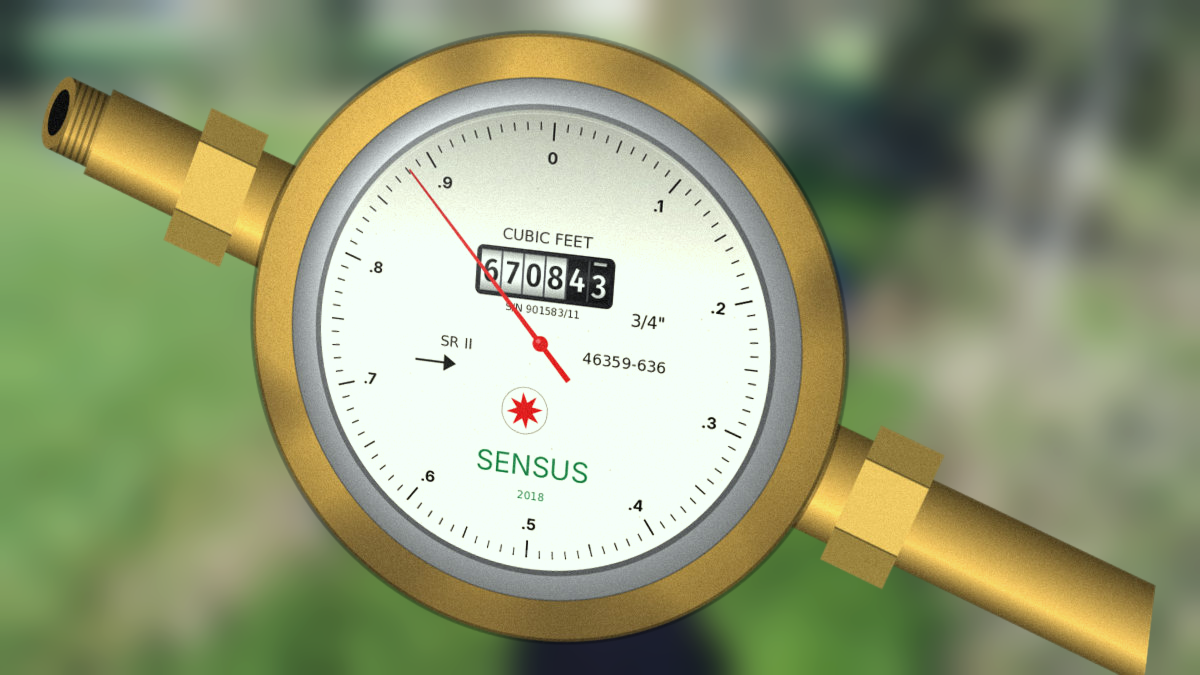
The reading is {"value": 670842.88, "unit": "ft³"}
